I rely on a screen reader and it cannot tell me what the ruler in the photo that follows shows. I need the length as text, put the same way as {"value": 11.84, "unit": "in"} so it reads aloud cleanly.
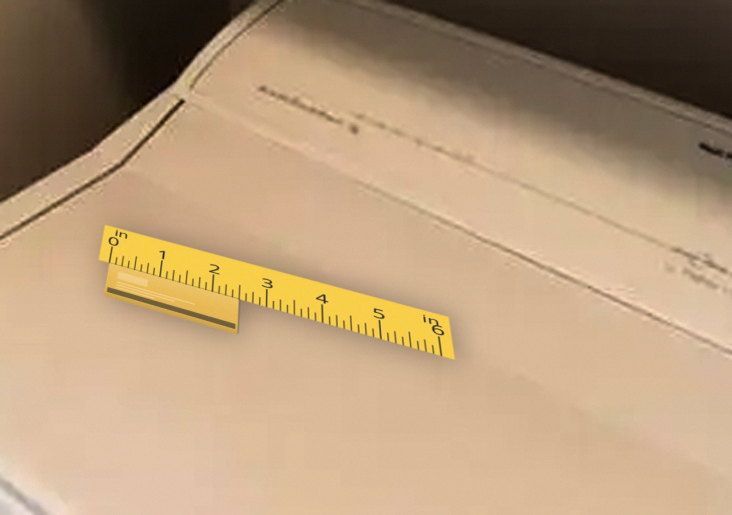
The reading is {"value": 2.5, "unit": "in"}
